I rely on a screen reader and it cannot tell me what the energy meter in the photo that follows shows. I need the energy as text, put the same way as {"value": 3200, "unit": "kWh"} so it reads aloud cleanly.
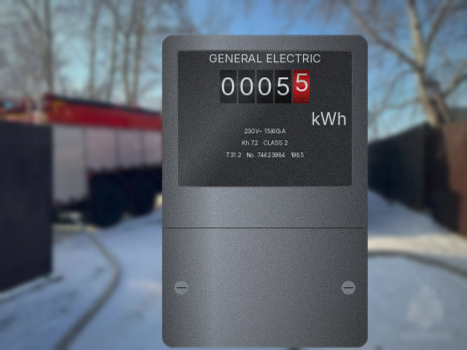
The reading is {"value": 5.5, "unit": "kWh"}
